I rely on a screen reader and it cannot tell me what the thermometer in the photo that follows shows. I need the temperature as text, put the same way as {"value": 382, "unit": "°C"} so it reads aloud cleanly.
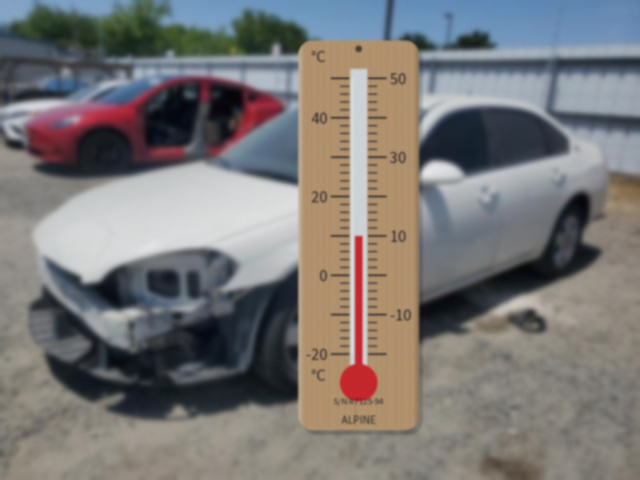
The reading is {"value": 10, "unit": "°C"}
